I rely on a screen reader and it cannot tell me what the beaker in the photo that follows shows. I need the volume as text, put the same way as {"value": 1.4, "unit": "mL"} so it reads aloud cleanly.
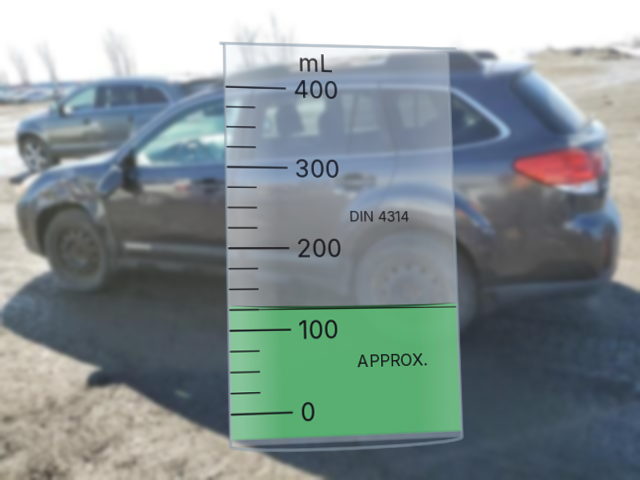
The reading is {"value": 125, "unit": "mL"}
